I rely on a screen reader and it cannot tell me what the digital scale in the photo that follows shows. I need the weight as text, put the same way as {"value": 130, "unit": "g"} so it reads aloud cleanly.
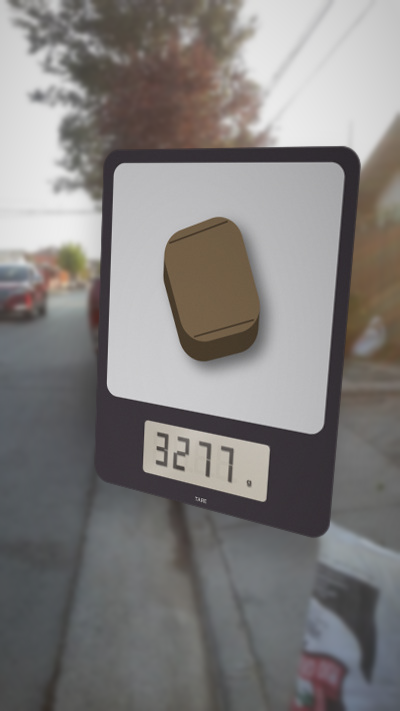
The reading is {"value": 3277, "unit": "g"}
